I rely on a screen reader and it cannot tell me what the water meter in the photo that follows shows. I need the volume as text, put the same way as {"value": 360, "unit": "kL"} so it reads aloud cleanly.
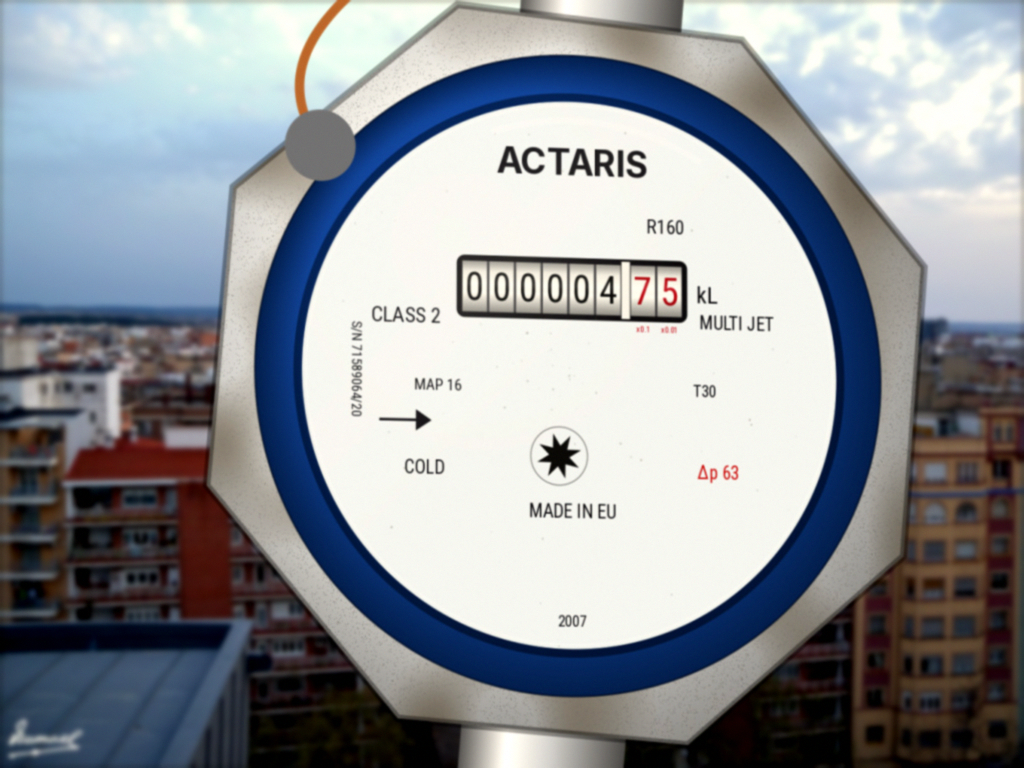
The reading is {"value": 4.75, "unit": "kL"}
